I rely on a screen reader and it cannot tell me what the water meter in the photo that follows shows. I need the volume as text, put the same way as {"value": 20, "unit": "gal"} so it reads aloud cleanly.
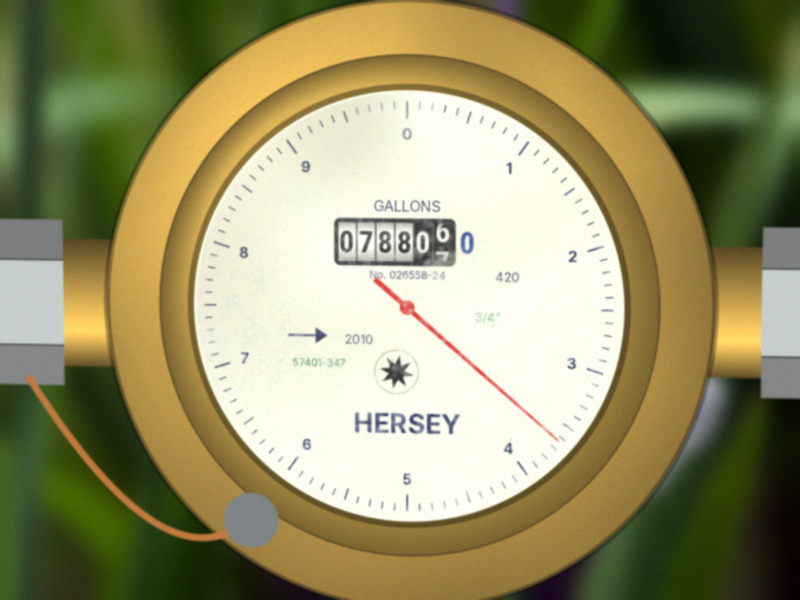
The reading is {"value": 788063.6, "unit": "gal"}
